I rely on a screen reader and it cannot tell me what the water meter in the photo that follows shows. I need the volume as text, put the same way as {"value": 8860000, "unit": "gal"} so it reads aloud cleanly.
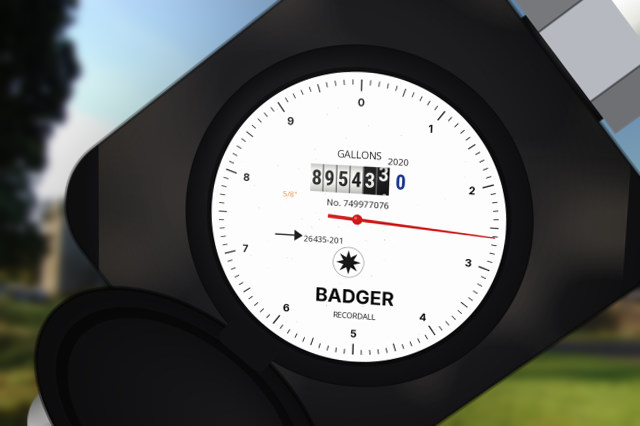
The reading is {"value": 8954332.6, "unit": "gal"}
